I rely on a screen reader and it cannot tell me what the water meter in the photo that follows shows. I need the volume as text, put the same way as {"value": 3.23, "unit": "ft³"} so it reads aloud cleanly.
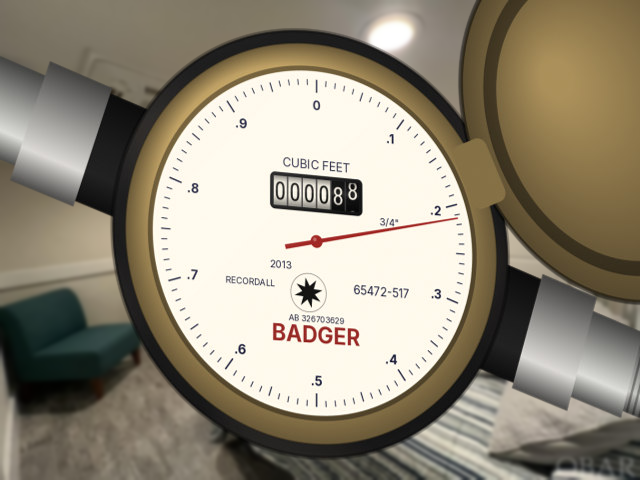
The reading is {"value": 88.21, "unit": "ft³"}
